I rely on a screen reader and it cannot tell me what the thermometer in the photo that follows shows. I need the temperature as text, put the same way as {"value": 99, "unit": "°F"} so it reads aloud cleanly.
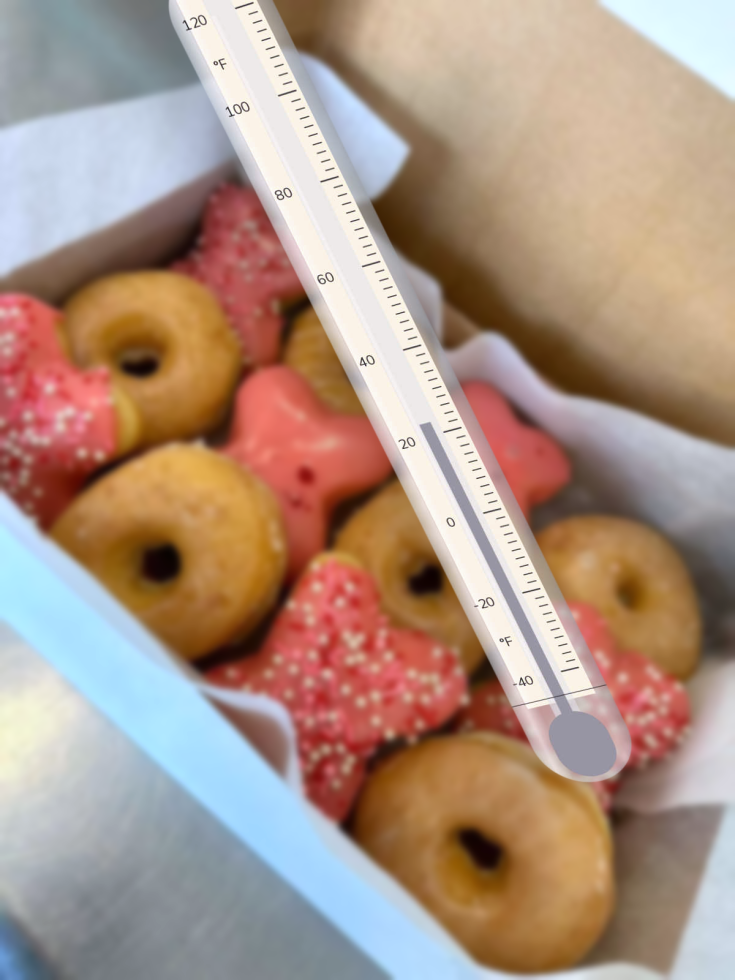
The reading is {"value": 23, "unit": "°F"}
